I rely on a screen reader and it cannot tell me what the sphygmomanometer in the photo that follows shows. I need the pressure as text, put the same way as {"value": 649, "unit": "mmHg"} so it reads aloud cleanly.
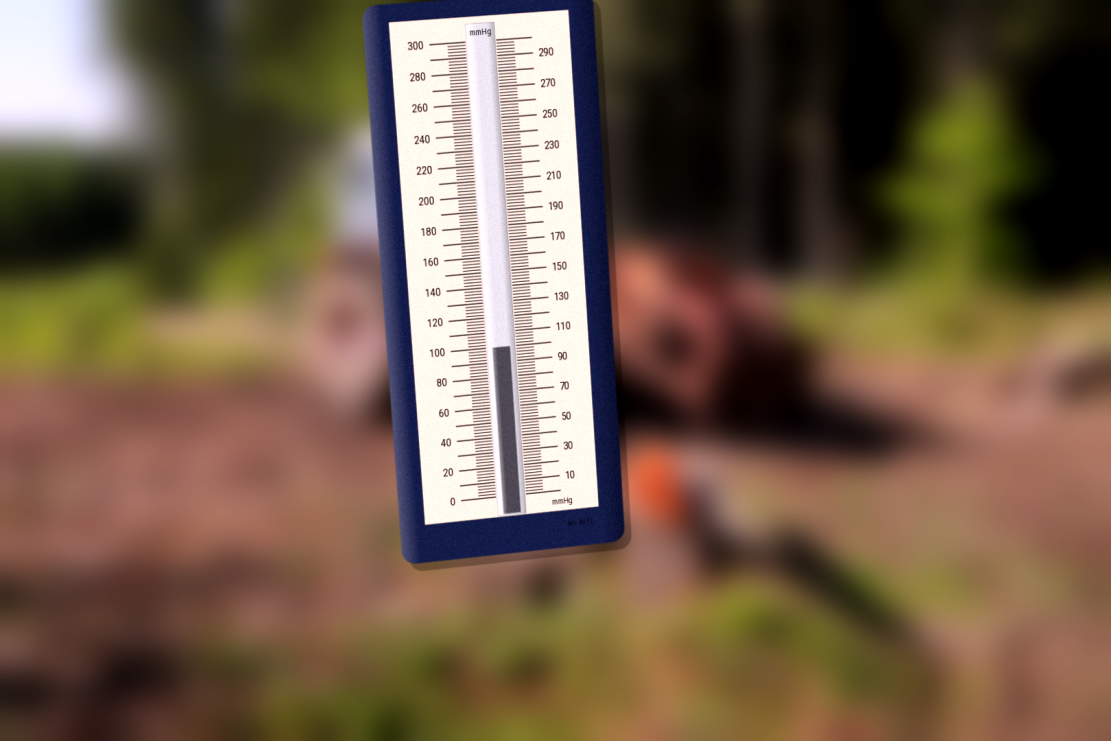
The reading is {"value": 100, "unit": "mmHg"}
